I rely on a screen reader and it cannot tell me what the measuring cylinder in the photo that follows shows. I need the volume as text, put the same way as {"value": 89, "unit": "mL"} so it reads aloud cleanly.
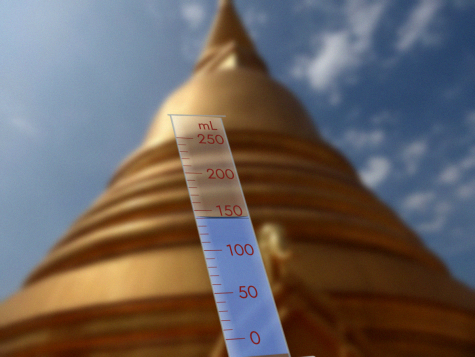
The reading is {"value": 140, "unit": "mL"}
